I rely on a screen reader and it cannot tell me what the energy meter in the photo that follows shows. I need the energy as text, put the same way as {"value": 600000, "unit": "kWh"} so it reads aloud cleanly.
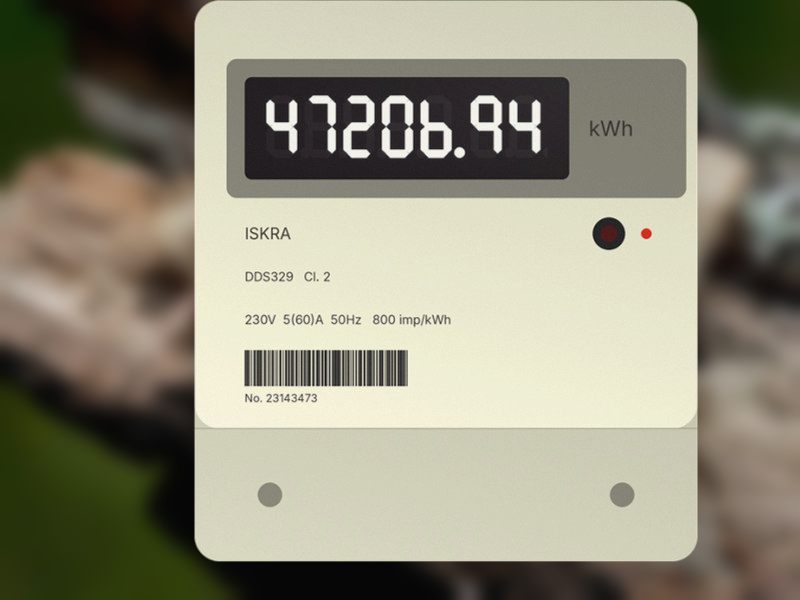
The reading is {"value": 47206.94, "unit": "kWh"}
